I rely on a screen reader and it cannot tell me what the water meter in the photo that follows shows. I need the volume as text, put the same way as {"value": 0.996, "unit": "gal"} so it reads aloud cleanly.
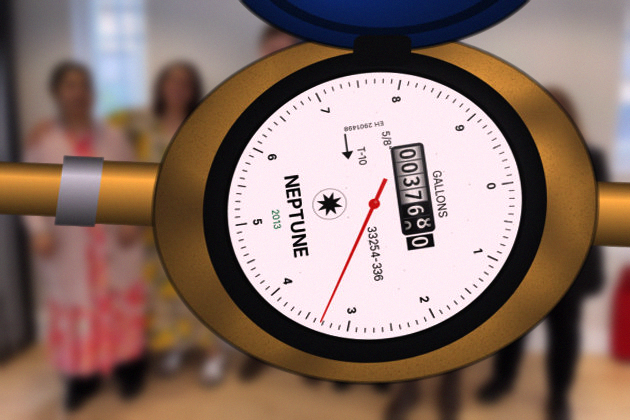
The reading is {"value": 37683.3, "unit": "gal"}
